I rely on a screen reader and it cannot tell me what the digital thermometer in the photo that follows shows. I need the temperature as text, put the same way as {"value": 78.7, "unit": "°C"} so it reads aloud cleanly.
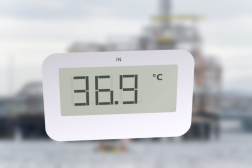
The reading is {"value": 36.9, "unit": "°C"}
